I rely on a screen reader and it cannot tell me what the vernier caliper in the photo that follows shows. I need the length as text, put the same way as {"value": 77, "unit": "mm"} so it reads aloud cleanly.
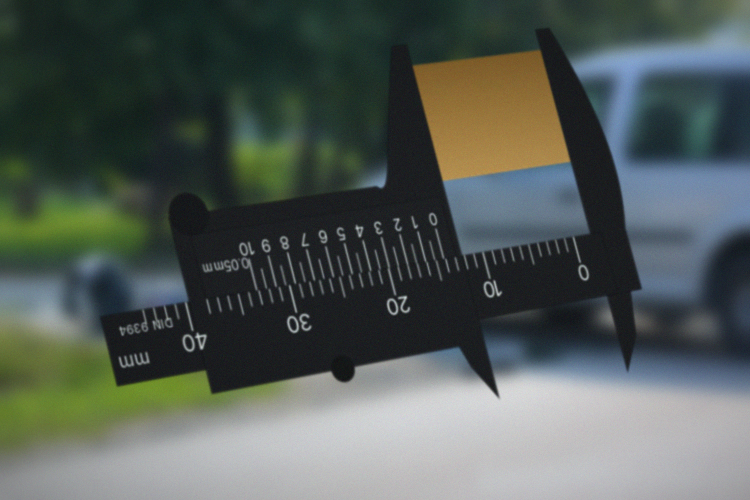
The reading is {"value": 14.2, "unit": "mm"}
